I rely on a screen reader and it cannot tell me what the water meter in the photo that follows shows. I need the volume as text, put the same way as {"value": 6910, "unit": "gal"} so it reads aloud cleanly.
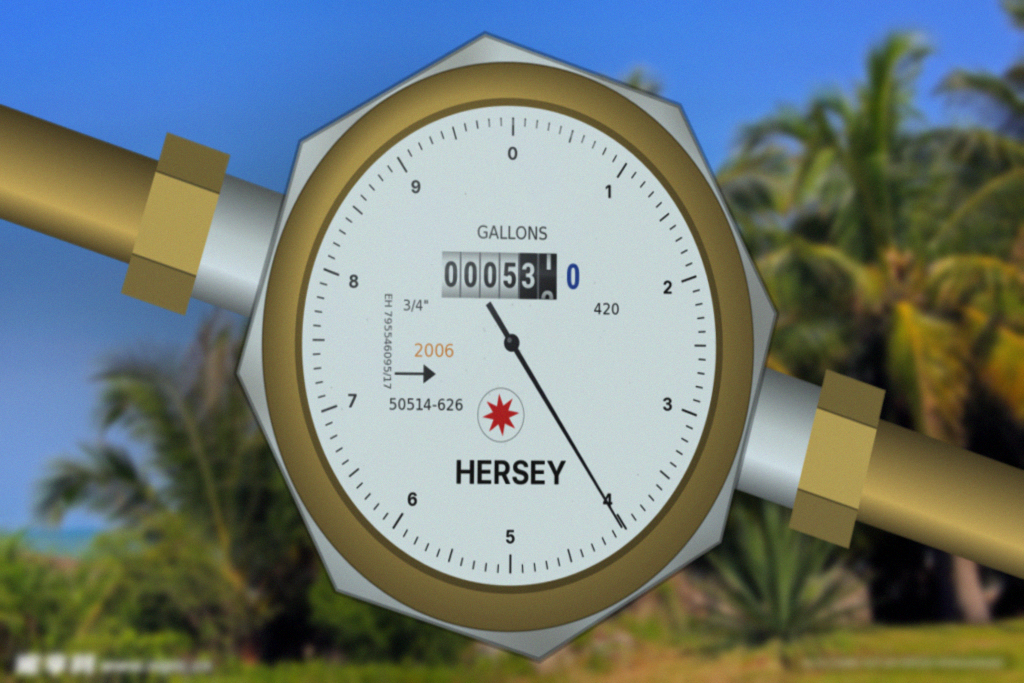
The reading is {"value": 5314.0, "unit": "gal"}
